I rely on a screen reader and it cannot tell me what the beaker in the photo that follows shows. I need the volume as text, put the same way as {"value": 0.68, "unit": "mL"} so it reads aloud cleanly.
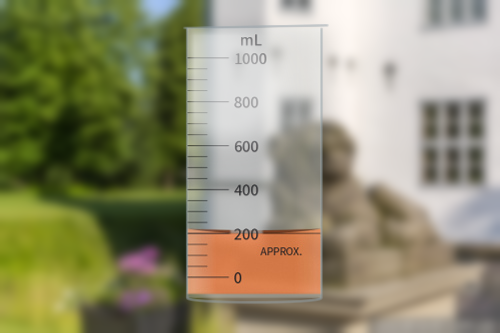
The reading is {"value": 200, "unit": "mL"}
